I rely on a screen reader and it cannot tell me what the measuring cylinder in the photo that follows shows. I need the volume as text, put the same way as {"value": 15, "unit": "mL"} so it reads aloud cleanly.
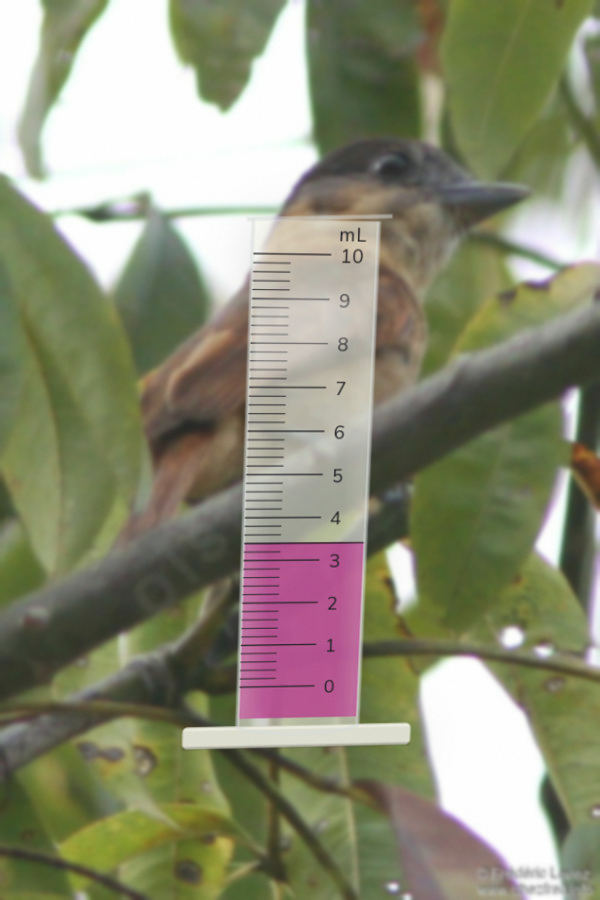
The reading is {"value": 3.4, "unit": "mL"}
